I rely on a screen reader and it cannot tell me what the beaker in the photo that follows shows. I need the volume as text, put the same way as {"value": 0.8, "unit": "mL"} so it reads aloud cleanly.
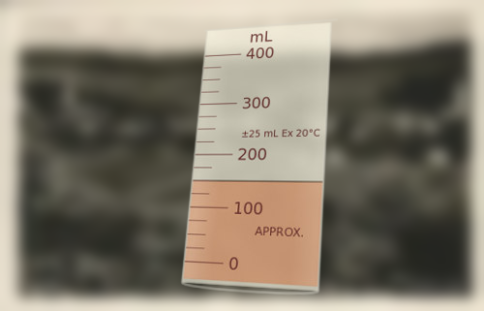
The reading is {"value": 150, "unit": "mL"}
